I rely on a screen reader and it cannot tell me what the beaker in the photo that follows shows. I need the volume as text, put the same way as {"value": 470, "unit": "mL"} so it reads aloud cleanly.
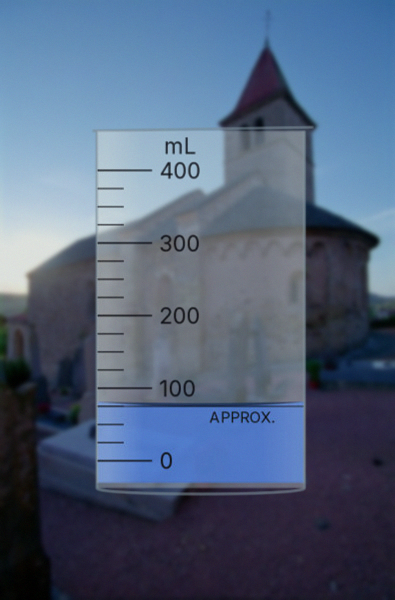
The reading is {"value": 75, "unit": "mL"}
